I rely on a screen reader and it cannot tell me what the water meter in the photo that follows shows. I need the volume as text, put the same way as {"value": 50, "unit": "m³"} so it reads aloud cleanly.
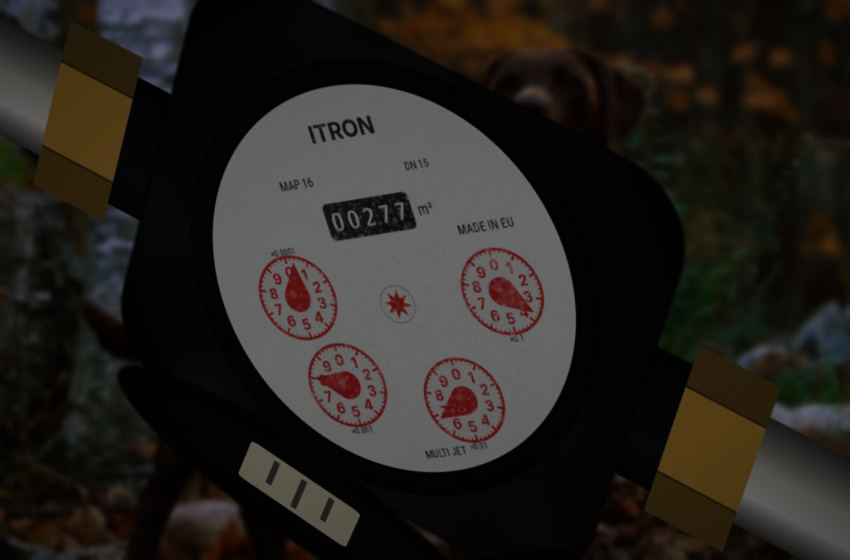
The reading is {"value": 277.3680, "unit": "m³"}
